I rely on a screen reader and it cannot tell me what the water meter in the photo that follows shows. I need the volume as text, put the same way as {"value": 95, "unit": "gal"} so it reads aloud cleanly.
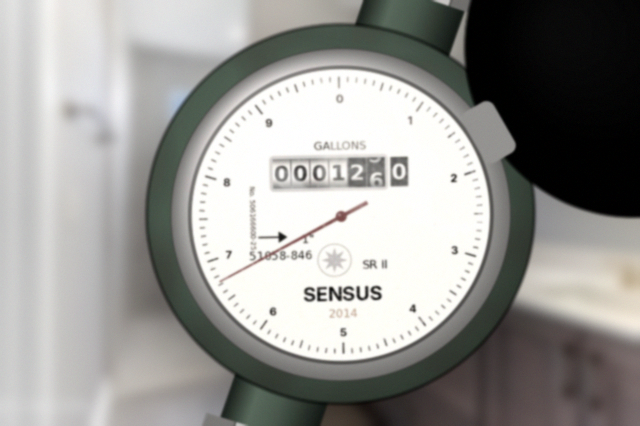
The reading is {"value": 1256.7, "unit": "gal"}
